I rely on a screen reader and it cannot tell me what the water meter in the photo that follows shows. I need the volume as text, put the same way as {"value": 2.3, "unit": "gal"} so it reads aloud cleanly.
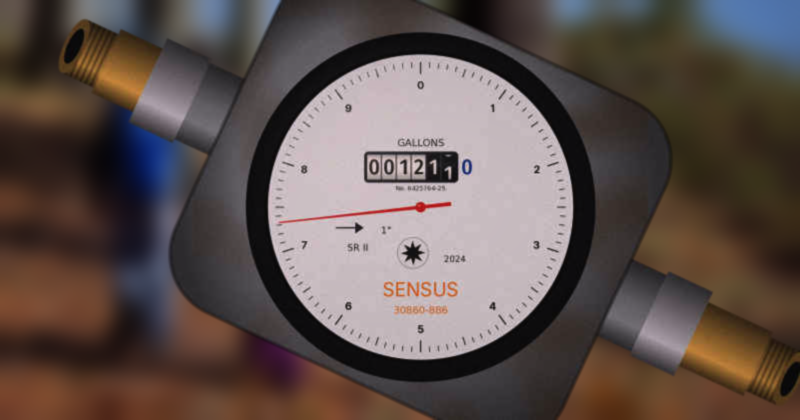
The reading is {"value": 12107.3, "unit": "gal"}
